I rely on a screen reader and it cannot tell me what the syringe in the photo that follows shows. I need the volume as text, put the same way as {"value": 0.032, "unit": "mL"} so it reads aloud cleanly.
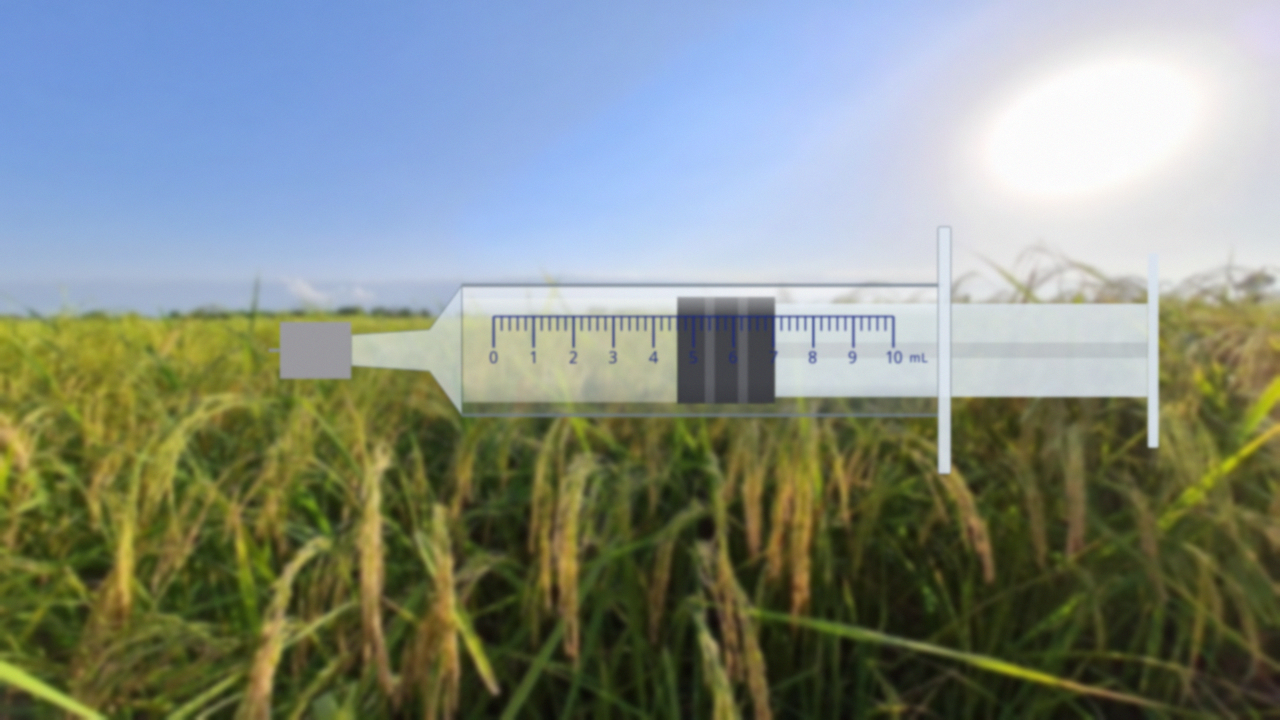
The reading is {"value": 4.6, "unit": "mL"}
